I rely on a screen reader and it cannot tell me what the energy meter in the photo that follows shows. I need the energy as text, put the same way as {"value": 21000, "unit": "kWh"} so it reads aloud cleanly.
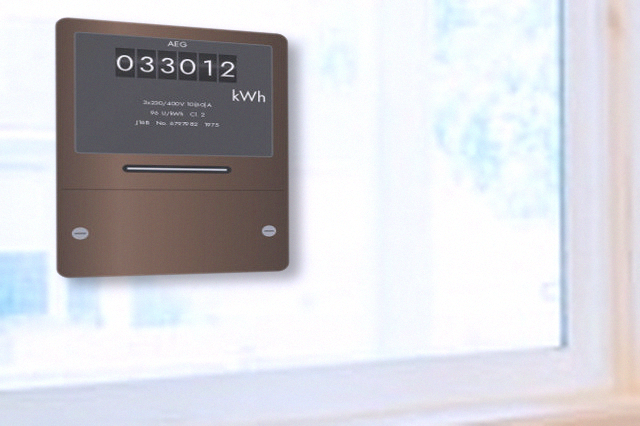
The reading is {"value": 33012, "unit": "kWh"}
